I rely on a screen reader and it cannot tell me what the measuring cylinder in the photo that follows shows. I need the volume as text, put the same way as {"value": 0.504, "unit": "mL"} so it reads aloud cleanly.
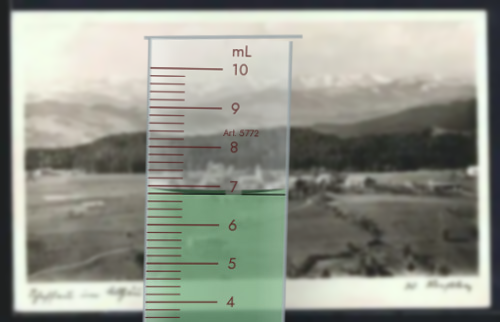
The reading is {"value": 6.8, "unit": "mL"}
